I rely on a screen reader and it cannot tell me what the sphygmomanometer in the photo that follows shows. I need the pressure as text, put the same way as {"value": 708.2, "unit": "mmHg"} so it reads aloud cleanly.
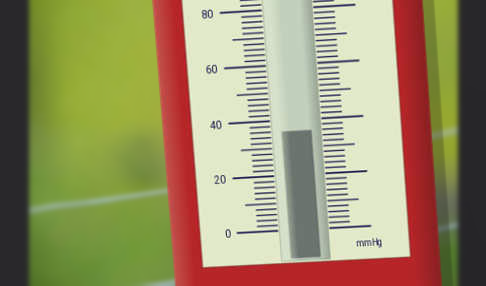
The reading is {"value": 36, "unit": "mmHg"}
